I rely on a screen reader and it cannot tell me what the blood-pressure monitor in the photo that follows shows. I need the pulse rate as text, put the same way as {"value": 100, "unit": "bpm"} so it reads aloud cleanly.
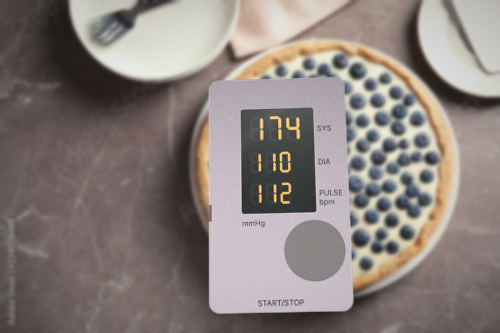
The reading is {"value": 112, "unit": "bpm"}
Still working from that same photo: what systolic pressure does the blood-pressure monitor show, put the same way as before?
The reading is {"value": 174, "unit": "mmHg"}
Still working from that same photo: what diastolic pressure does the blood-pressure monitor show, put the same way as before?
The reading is {"value": 110, "unit": "mmHg"}
